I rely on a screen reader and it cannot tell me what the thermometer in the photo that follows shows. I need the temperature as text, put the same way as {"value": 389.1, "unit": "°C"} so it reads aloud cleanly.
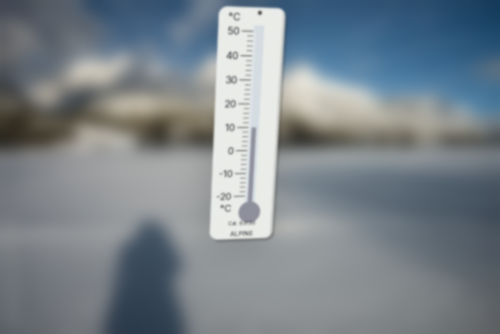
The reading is {"value": 10, "unit": "°C"}
